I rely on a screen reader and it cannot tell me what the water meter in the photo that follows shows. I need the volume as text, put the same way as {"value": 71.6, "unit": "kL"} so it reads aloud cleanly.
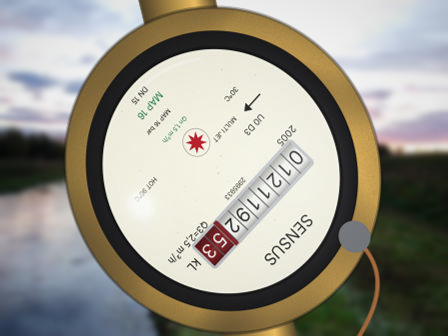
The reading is {"value": 121192.53, "unit": "kL"}
